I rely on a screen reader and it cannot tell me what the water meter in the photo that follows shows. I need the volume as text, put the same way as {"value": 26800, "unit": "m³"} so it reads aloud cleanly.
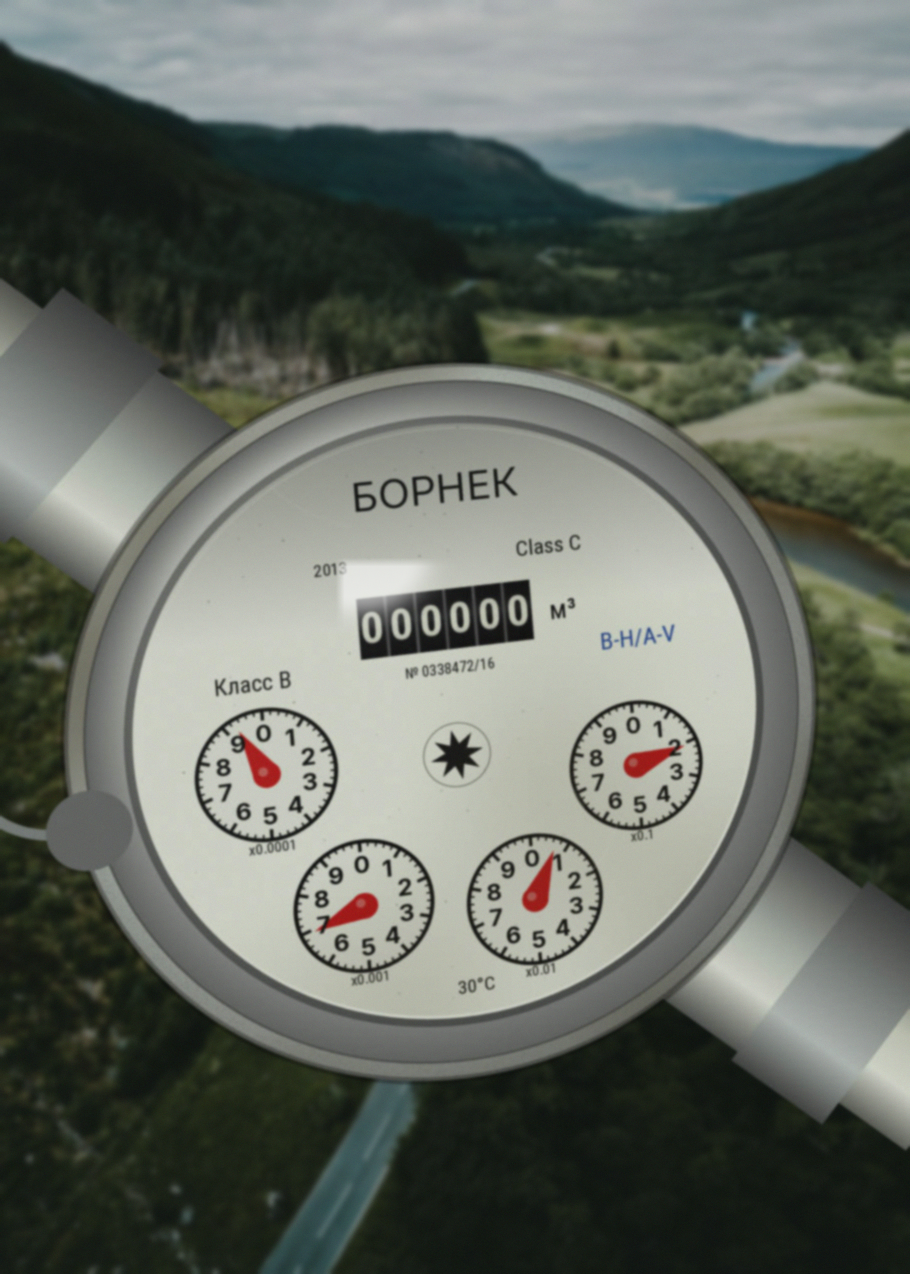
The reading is {"value": 0.2069, "unit": "m³"}
